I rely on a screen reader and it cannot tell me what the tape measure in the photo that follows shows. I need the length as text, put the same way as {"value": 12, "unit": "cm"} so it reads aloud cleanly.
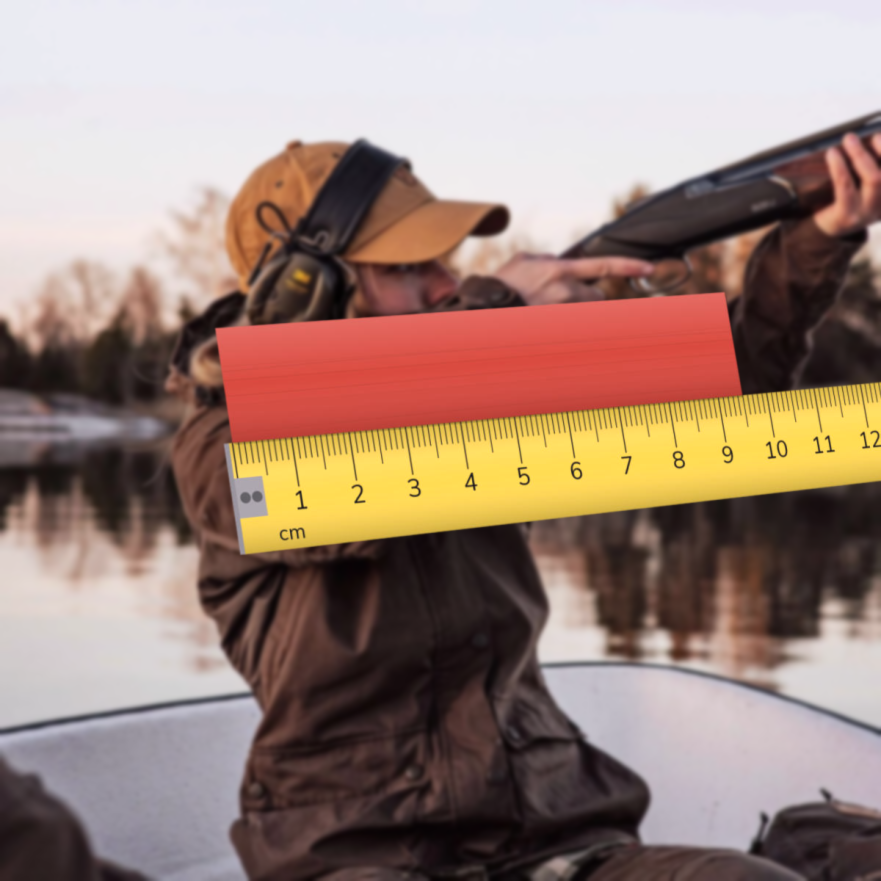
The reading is {"value": 9.5, "unit": "cm"}
